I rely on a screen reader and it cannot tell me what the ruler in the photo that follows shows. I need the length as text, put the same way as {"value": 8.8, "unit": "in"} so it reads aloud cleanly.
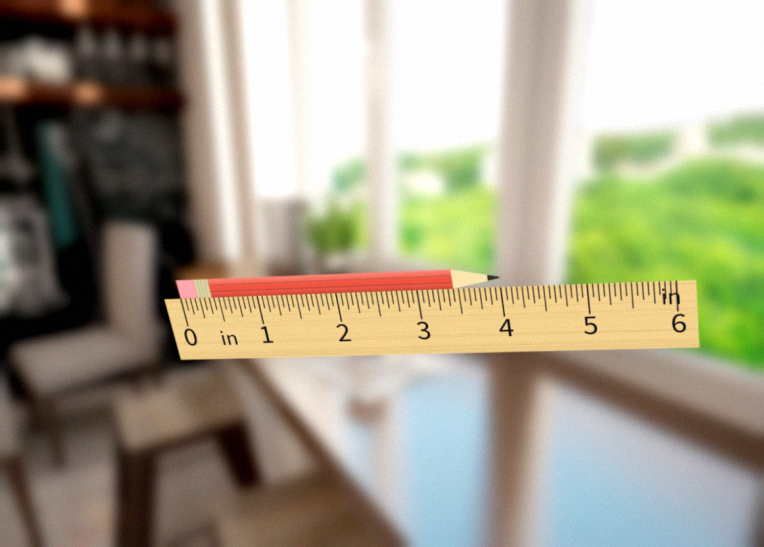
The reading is {"value": 4, "unit": "in"}
